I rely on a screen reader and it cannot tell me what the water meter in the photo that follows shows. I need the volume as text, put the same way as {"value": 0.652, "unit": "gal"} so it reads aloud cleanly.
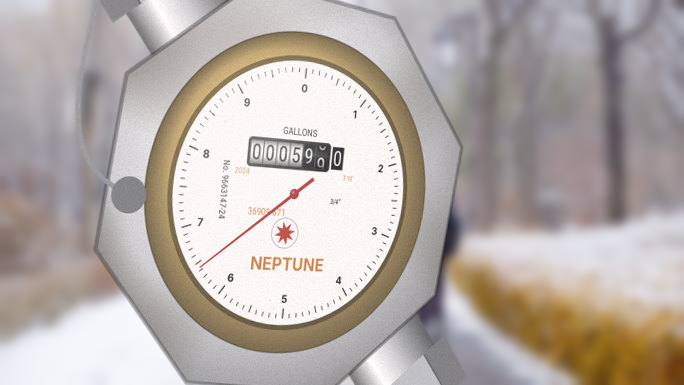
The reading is {"value": 5986.4, "unit": "gal"}
